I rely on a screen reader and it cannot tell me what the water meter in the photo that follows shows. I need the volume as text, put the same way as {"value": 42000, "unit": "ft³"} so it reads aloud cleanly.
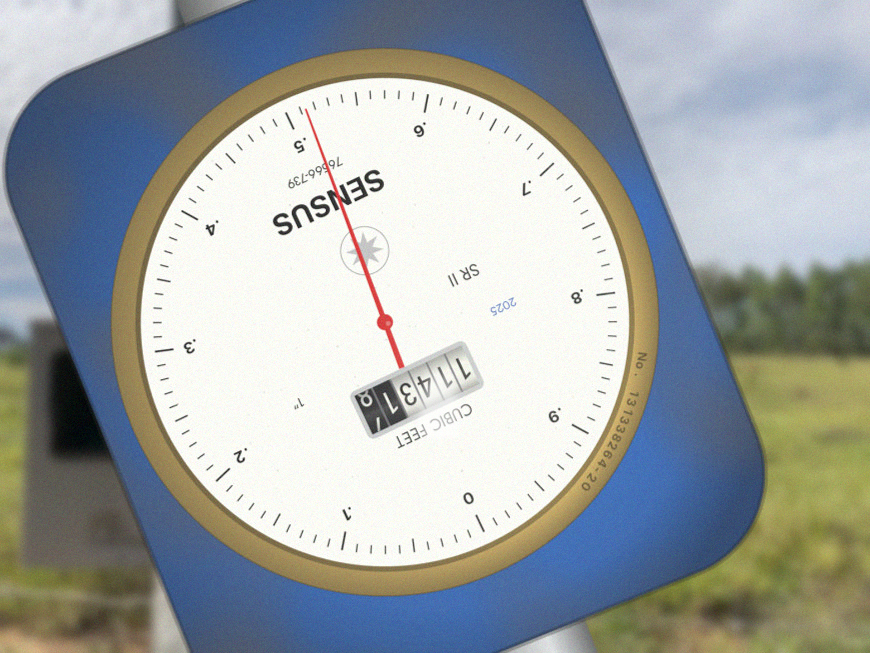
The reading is {"value": 114317.51, "unit": "ft³"}
